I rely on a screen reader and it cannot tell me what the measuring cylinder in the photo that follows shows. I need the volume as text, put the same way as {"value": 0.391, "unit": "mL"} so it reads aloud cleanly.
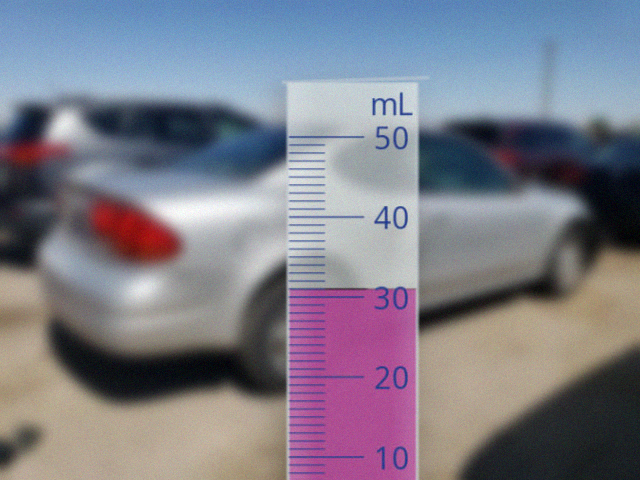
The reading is {"value": 31, "unit": "mL"}
